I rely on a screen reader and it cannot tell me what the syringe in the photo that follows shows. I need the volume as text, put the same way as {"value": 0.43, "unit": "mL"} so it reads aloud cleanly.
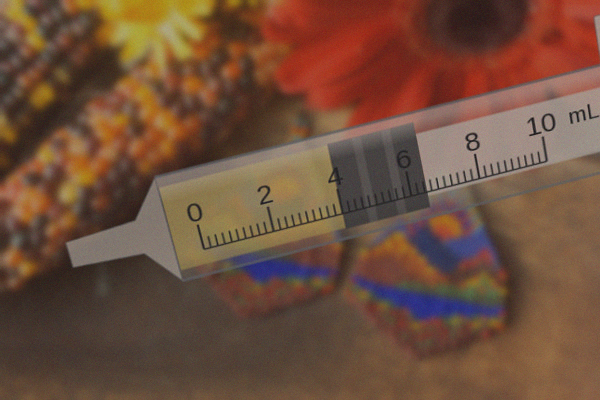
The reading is {"value": 4, "unit": "mL"}
